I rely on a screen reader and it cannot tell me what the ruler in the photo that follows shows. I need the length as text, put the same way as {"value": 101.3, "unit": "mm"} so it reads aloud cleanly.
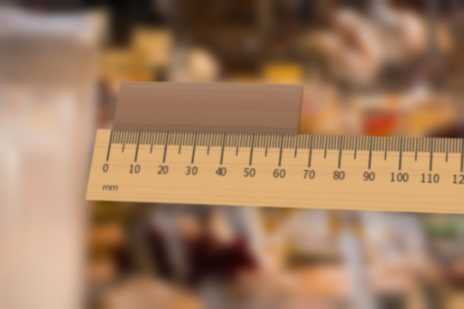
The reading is {"value": 65, "unit": "mm"}
